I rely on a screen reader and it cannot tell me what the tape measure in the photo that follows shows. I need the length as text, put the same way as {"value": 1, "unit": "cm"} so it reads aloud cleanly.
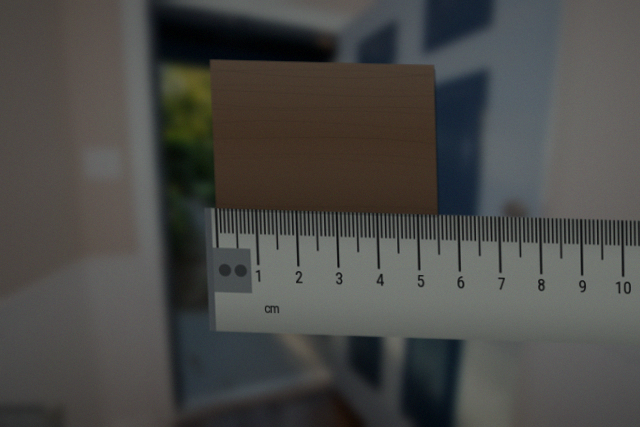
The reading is {"value": 5.5, "unit": "cm"}
